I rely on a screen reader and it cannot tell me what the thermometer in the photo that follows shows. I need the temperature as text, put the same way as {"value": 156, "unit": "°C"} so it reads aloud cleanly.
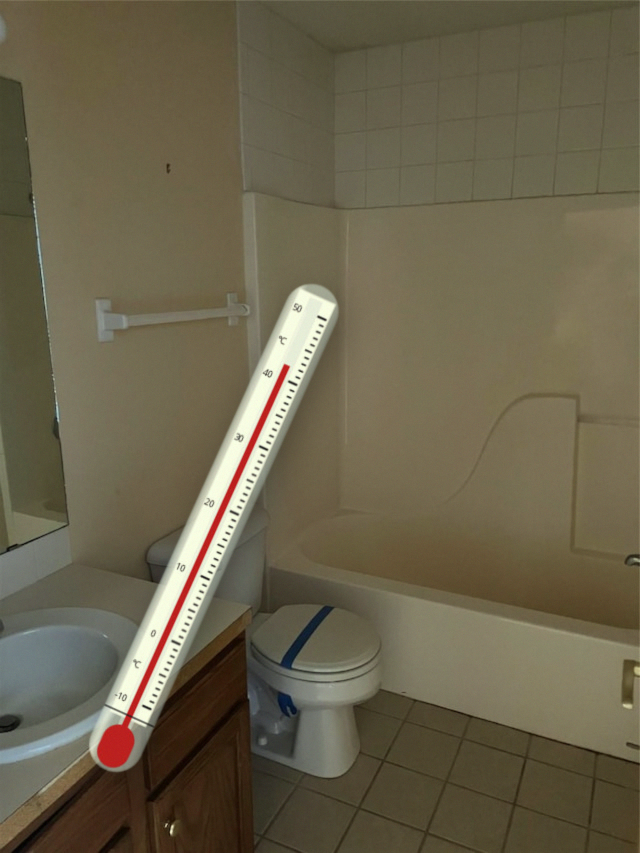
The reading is {"value": 42, "unit": "°C"}
